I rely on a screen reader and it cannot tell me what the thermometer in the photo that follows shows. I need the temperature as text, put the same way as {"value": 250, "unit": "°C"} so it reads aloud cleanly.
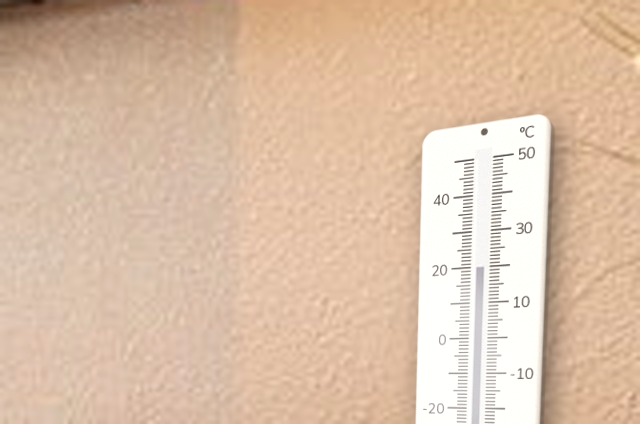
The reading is {"value": 20, "unit": "°C"}
